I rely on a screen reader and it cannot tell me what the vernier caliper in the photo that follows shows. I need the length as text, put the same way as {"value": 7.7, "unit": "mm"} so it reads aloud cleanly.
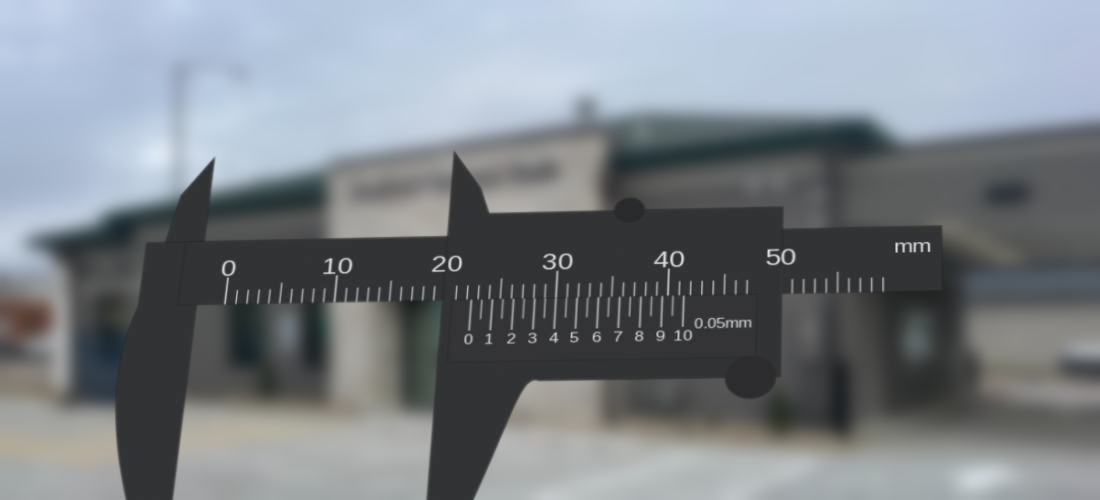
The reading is {"value": 22.4, "unit": "mm"}
